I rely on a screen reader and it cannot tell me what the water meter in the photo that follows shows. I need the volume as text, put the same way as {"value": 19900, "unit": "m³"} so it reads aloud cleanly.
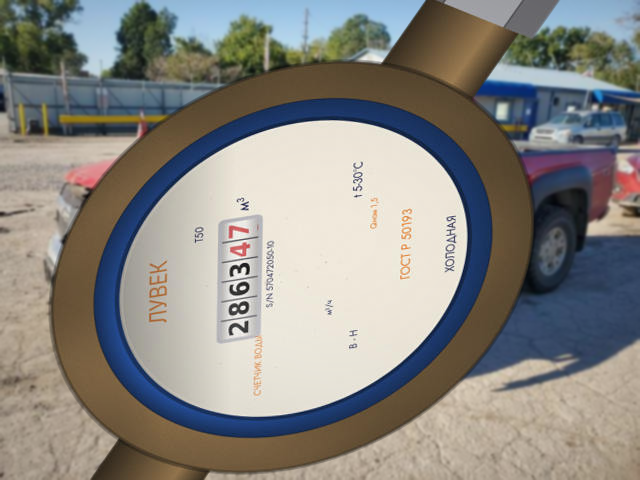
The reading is {"value": 2863.47, "unit": "m³"}
